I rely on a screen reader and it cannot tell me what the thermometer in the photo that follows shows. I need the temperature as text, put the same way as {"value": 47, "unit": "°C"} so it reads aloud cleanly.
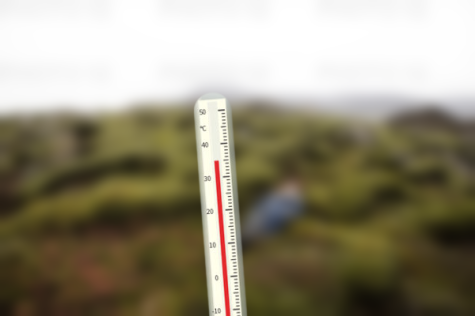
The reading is {"value": 35, "unit": "°C"}
